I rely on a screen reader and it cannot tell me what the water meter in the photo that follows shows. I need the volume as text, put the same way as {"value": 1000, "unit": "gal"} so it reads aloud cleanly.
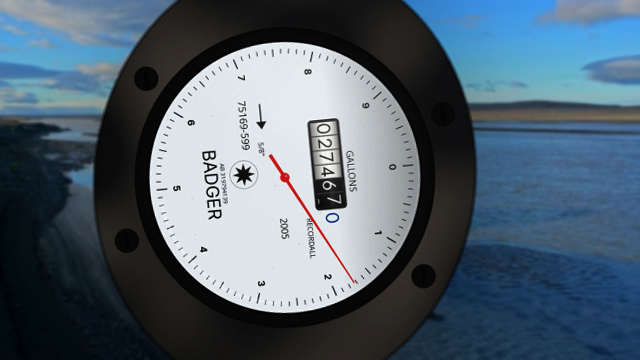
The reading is {"value": 274671.7, "unit": "gal"}
